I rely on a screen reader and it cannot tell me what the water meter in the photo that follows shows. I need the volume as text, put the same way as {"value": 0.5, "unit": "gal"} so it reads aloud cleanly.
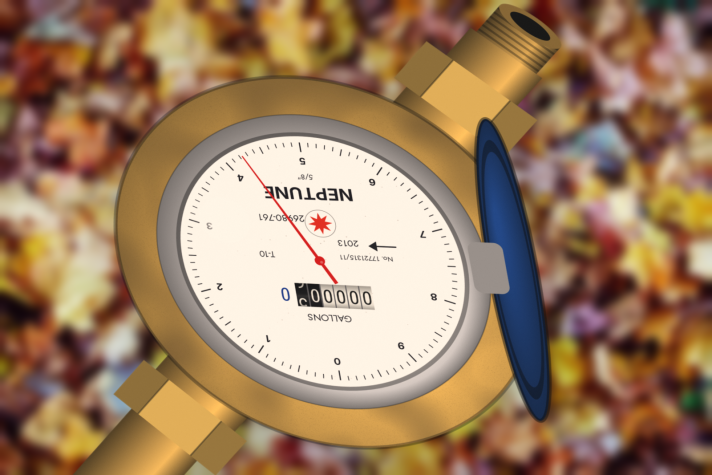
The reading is {"value": 54.2, "unit": "gal"}
